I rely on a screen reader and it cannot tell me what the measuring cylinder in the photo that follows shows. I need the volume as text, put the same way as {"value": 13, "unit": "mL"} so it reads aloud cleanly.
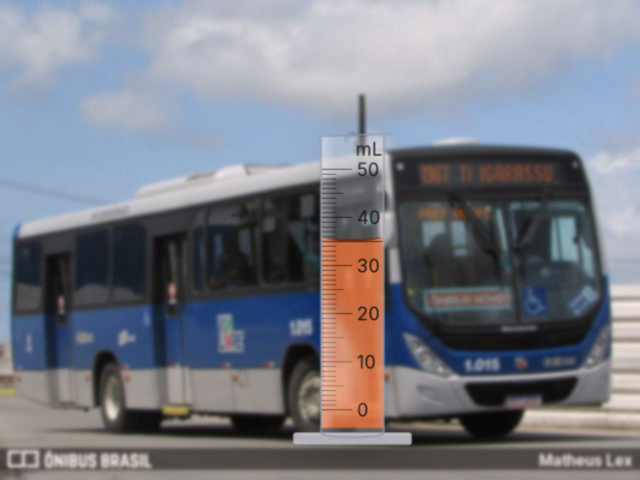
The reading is {"value": 35, "unit": "mL"}
